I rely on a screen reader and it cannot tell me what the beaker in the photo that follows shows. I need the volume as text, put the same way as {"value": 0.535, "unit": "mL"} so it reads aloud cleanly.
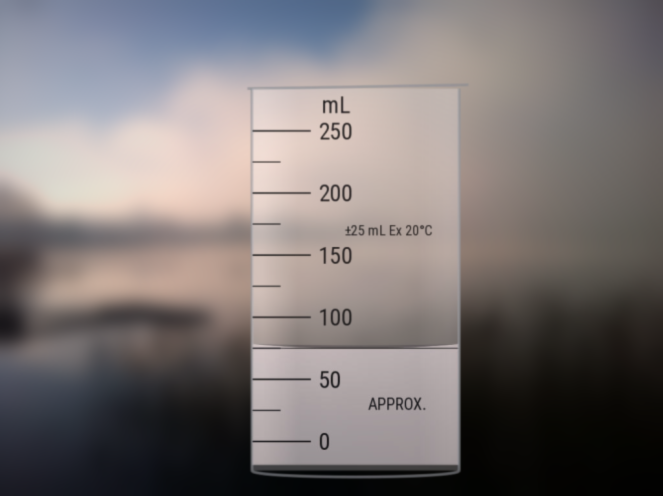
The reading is {"value": 75, "unit": "mL"}
